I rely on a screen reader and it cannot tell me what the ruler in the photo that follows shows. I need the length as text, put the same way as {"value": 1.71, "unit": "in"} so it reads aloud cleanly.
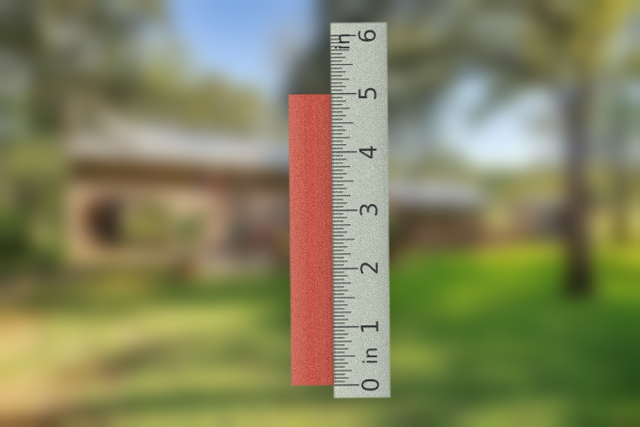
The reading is {"value": 5, "unit": "in"}
